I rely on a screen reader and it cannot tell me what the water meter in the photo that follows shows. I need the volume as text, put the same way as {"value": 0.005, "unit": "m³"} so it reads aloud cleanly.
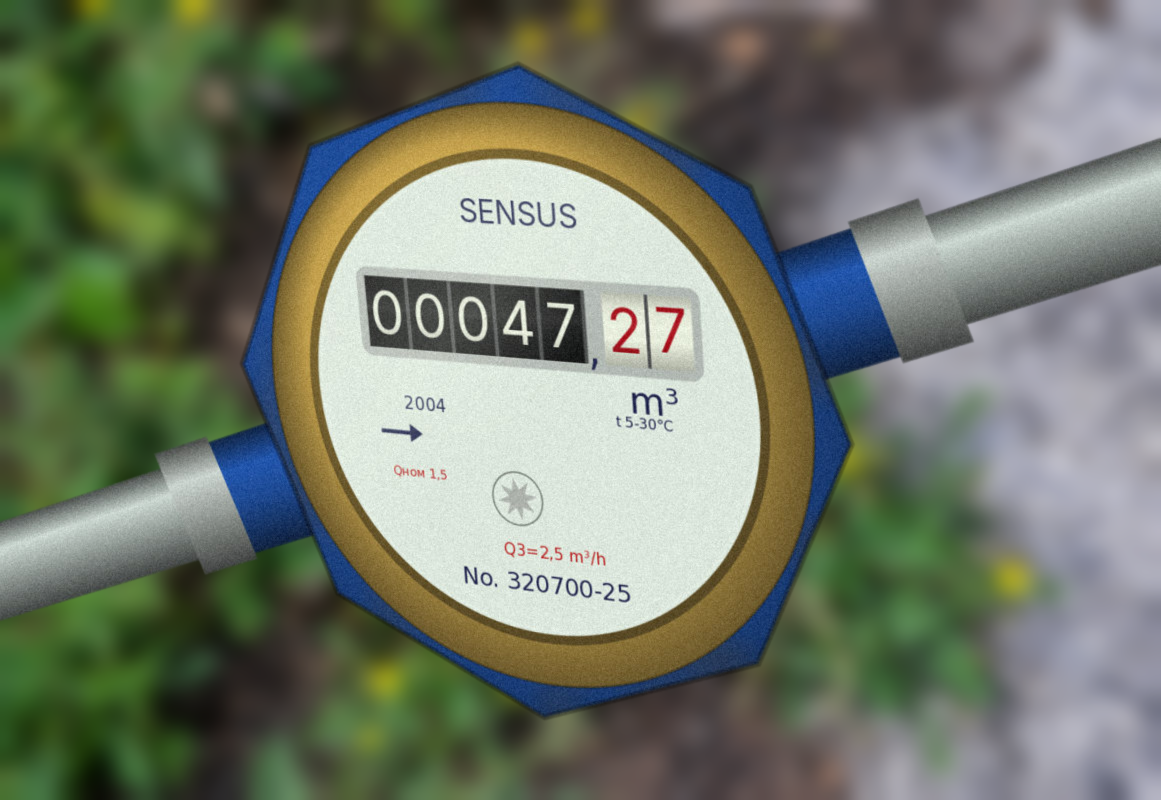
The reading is {"value": 47.27, "unit": "m³"}
